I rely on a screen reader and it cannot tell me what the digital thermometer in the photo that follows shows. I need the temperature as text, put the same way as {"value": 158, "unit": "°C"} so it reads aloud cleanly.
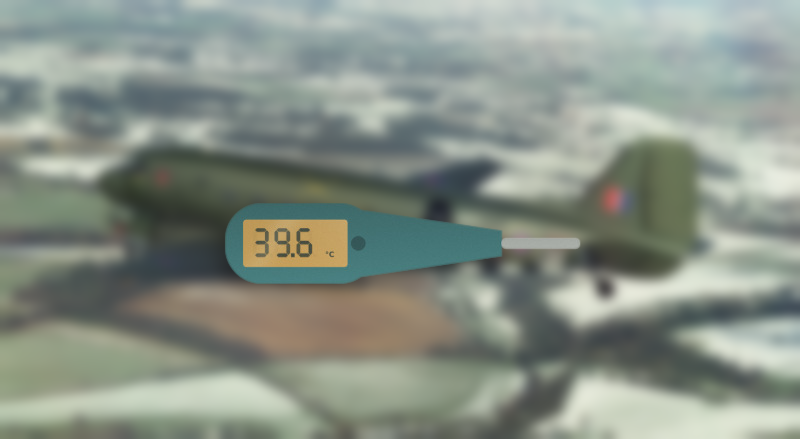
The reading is {"value": 39.6, "unit": "°C"}
